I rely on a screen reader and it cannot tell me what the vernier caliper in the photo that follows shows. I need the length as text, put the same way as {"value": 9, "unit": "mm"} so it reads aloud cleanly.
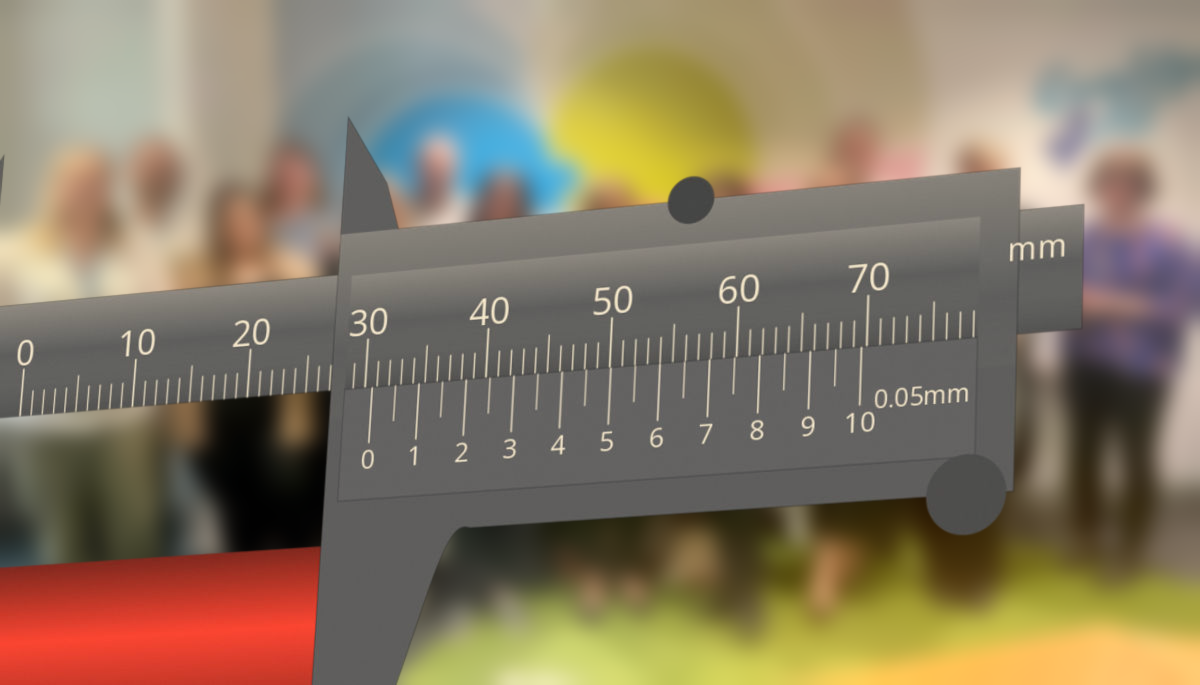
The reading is {"value": 30.6, "unit": "mm"}
